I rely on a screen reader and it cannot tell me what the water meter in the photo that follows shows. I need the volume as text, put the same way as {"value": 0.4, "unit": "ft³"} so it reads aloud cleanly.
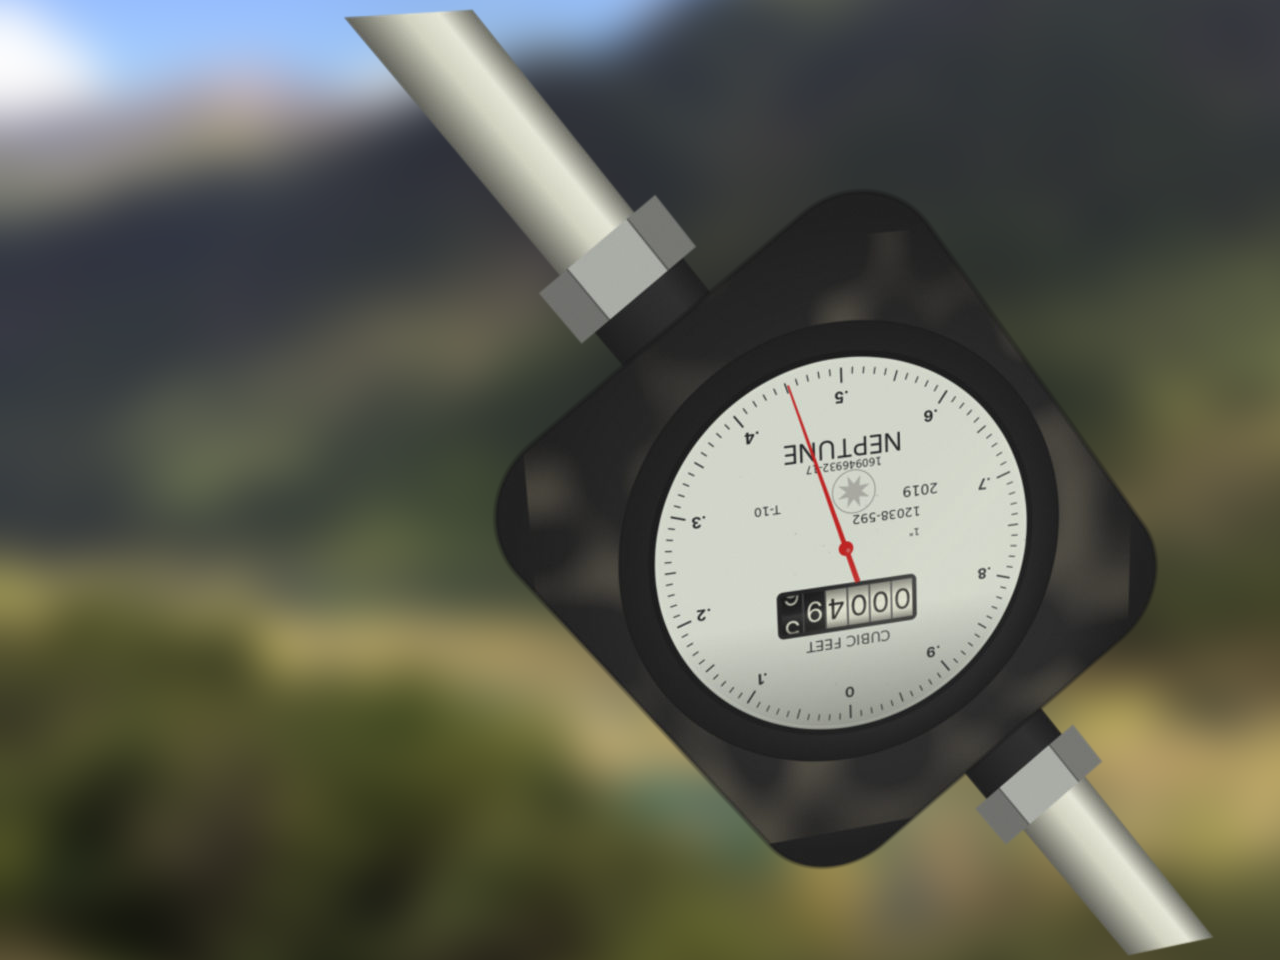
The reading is {"value": 495.45, "unit": "ft³"}
